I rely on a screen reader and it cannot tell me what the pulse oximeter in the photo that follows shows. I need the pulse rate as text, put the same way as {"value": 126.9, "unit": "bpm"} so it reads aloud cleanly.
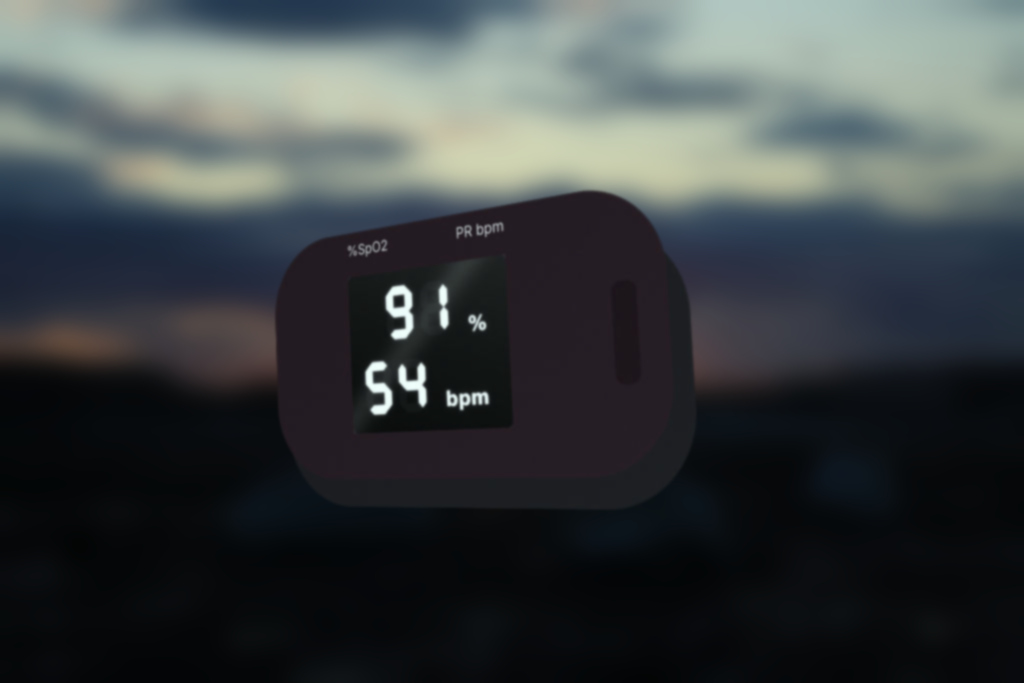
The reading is {"value": 54, "unit": "bpm"}
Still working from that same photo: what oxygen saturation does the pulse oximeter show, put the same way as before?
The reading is {"value": 91, "unit": "%"}
